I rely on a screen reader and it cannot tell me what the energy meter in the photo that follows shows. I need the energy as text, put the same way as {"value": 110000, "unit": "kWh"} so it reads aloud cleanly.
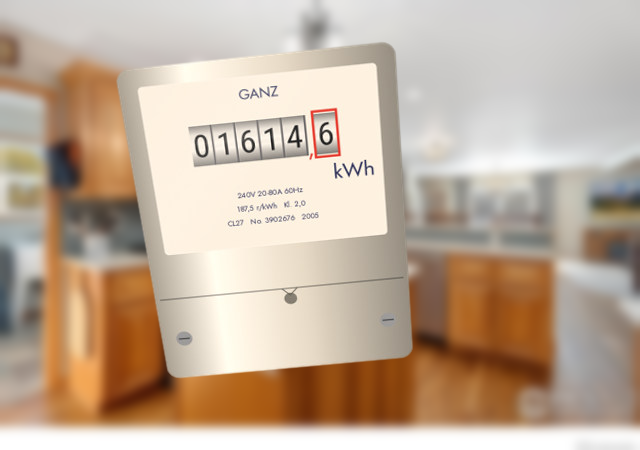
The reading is {"value": 1614.6, "unit": "kWh"}
